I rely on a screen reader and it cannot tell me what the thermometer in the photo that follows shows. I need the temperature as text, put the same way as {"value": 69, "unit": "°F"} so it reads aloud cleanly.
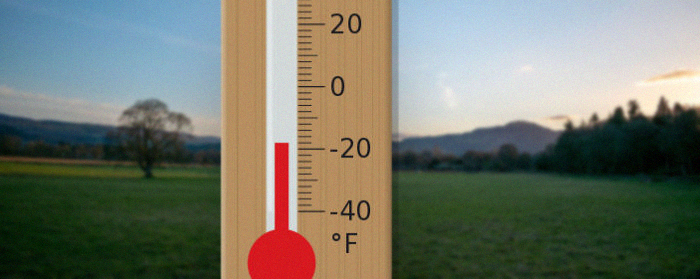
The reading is {"value": -18, "unit": "°F"}
